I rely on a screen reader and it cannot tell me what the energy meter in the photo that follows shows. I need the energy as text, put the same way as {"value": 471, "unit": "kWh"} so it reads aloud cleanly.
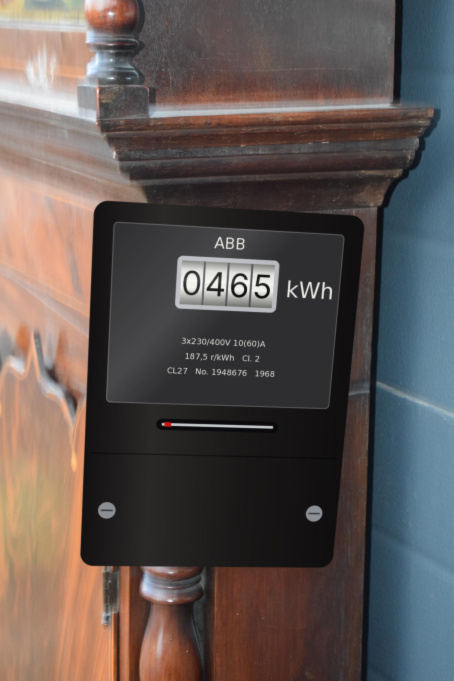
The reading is {"value": 465, "unit": "kWh"}
